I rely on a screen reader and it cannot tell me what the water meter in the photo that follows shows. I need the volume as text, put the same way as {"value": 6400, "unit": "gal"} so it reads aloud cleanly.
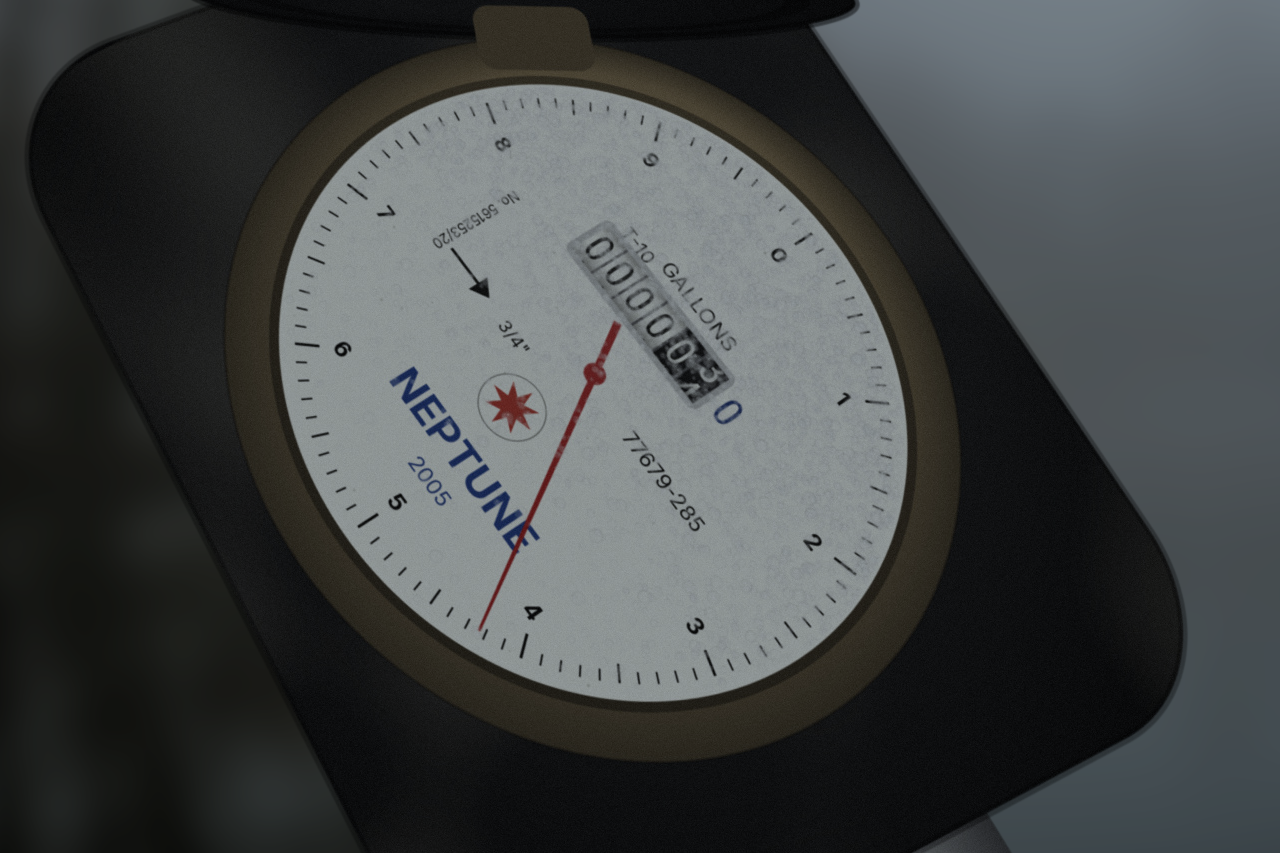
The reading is {"value": 34.2, "unit": "gal"}
